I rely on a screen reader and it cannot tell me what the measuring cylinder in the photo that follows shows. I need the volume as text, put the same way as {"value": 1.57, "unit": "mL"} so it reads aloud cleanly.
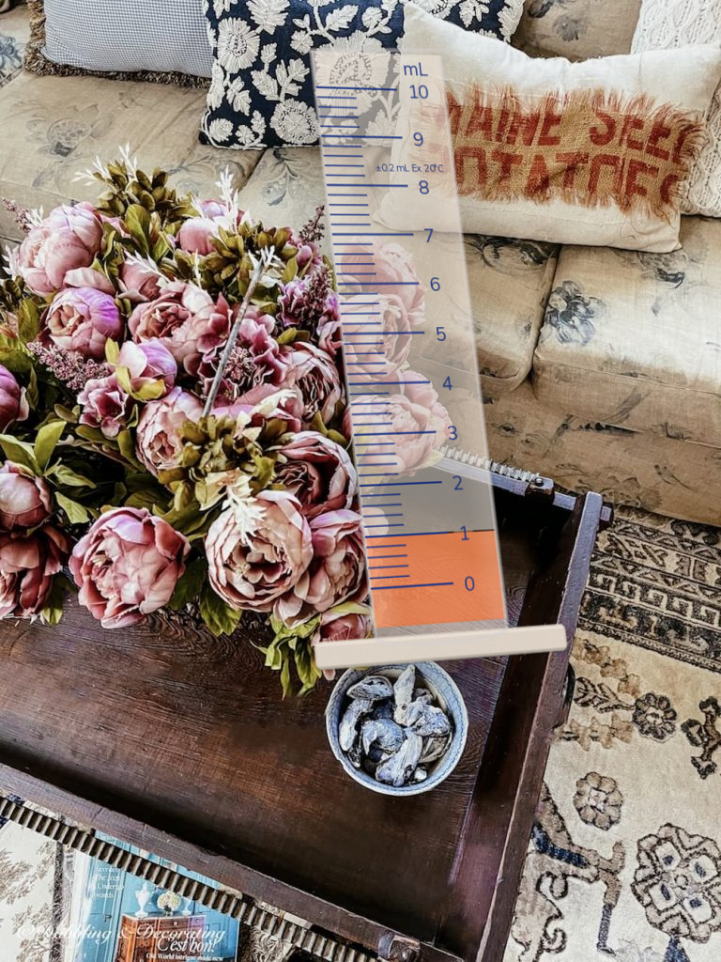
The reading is {"value": 1, "unit": "mL"}
